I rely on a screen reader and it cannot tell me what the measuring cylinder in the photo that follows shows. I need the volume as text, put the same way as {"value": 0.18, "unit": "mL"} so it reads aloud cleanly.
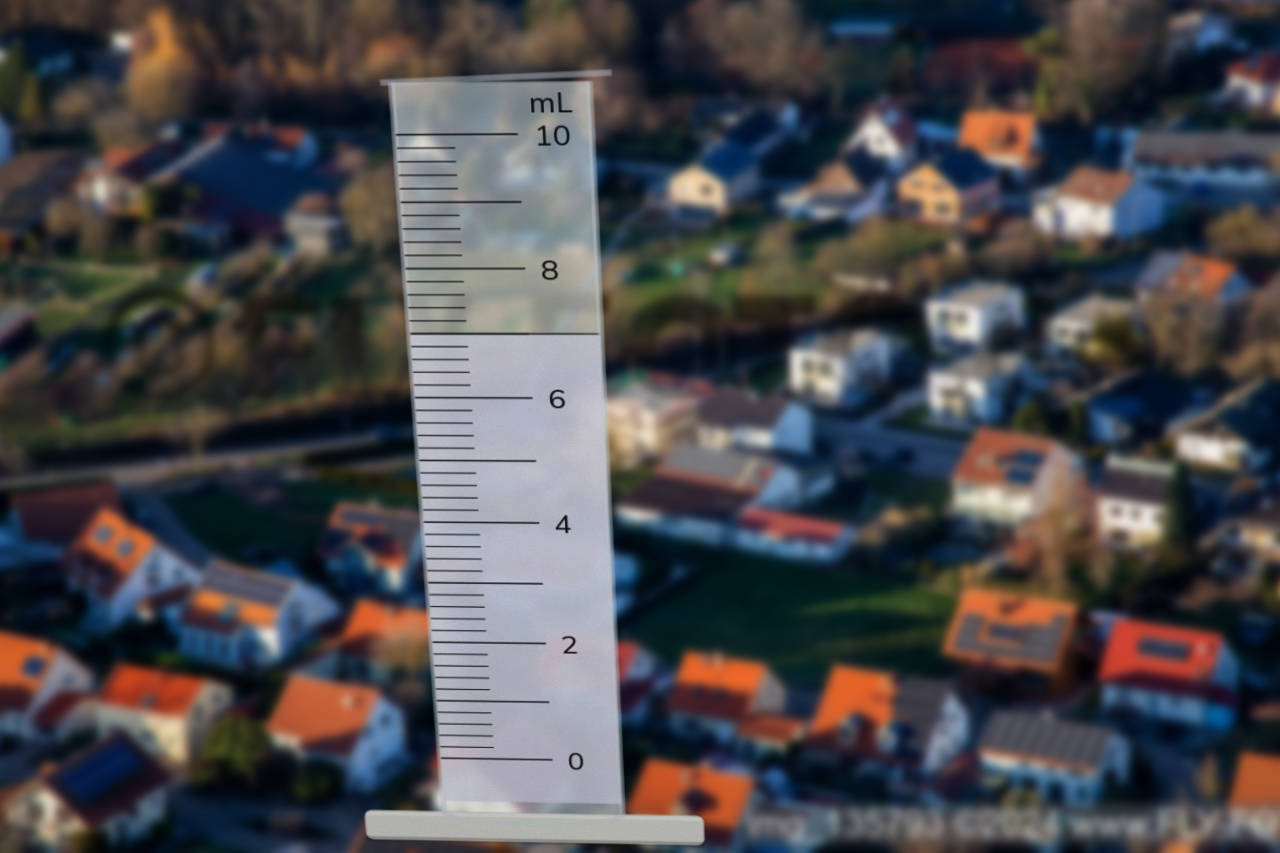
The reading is {"value": 7, "unit": "mL"}
